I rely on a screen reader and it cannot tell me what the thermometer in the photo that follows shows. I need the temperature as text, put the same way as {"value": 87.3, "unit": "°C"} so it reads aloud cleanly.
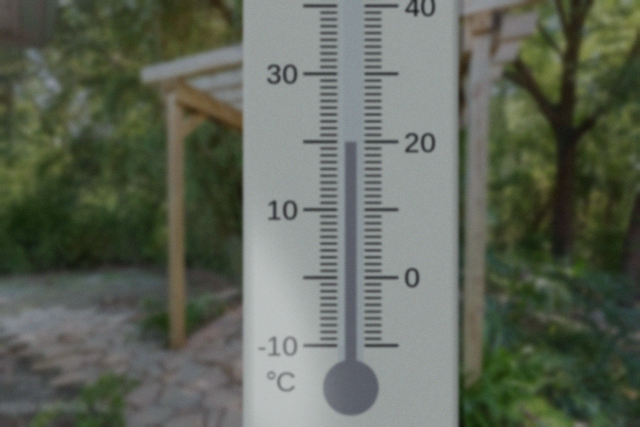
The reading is {"value": 20, "unit": "°C"}
